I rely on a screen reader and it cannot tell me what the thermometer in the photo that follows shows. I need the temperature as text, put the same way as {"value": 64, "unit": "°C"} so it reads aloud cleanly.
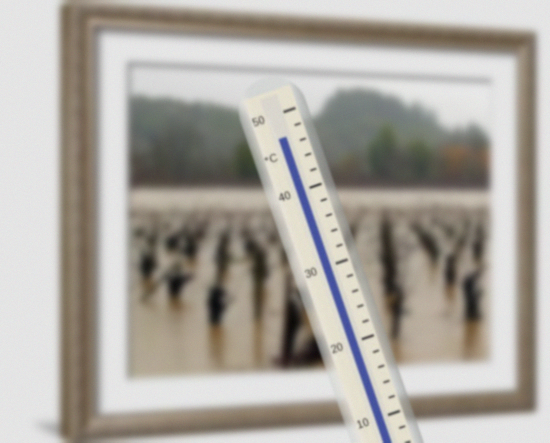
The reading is {"value": 47, "unit": "°C"}
